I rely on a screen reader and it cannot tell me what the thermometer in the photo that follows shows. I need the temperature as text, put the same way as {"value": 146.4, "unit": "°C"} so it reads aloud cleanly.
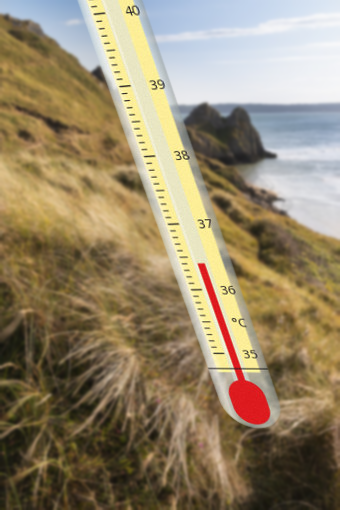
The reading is {"value": 36.4, "unit": "°C"}
